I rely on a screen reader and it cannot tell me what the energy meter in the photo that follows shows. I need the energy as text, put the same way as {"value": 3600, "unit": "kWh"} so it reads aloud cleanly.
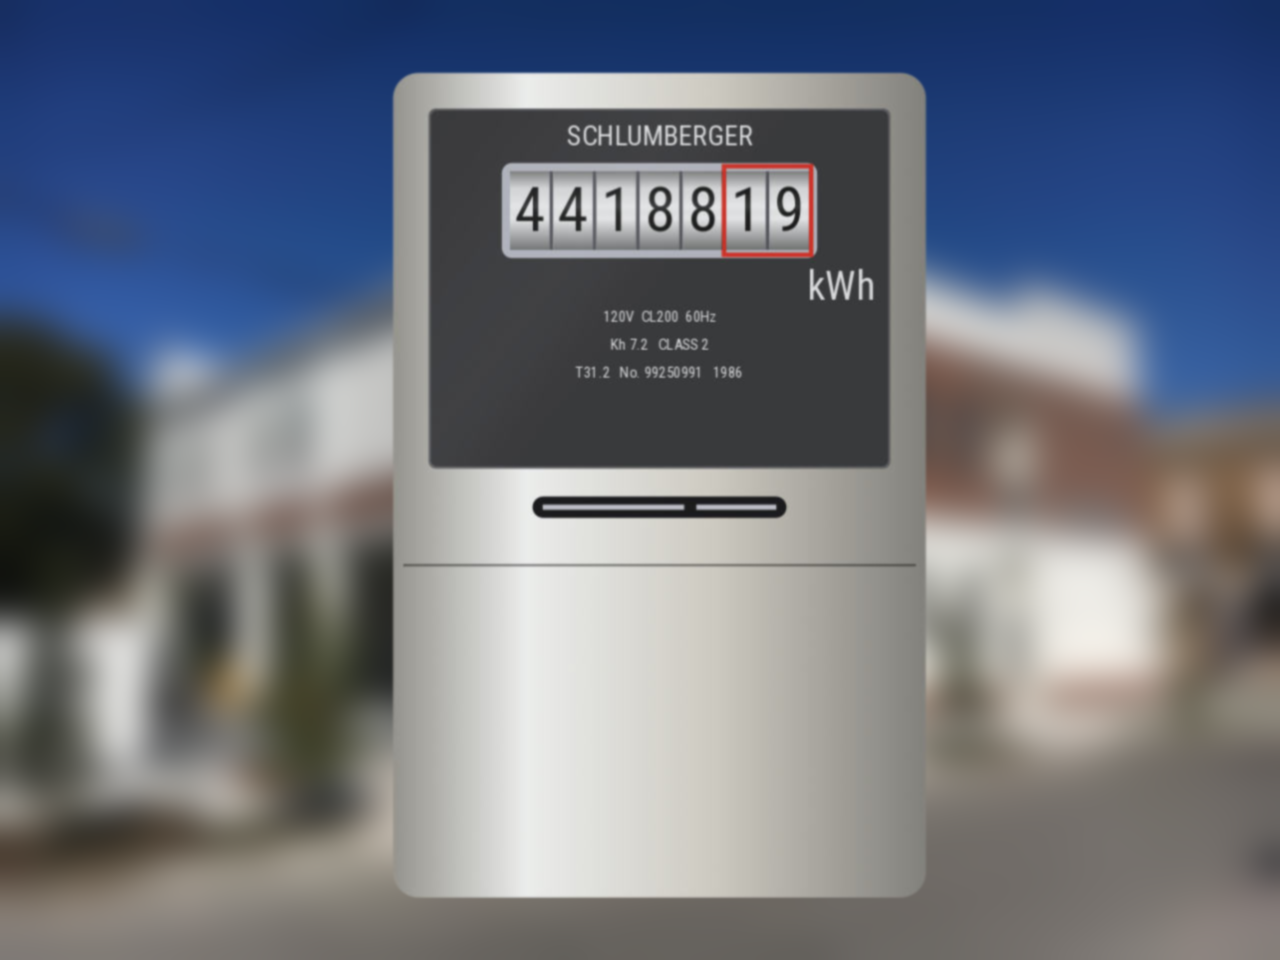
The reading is {"value": 44188.19, "unit": "kWh"}
